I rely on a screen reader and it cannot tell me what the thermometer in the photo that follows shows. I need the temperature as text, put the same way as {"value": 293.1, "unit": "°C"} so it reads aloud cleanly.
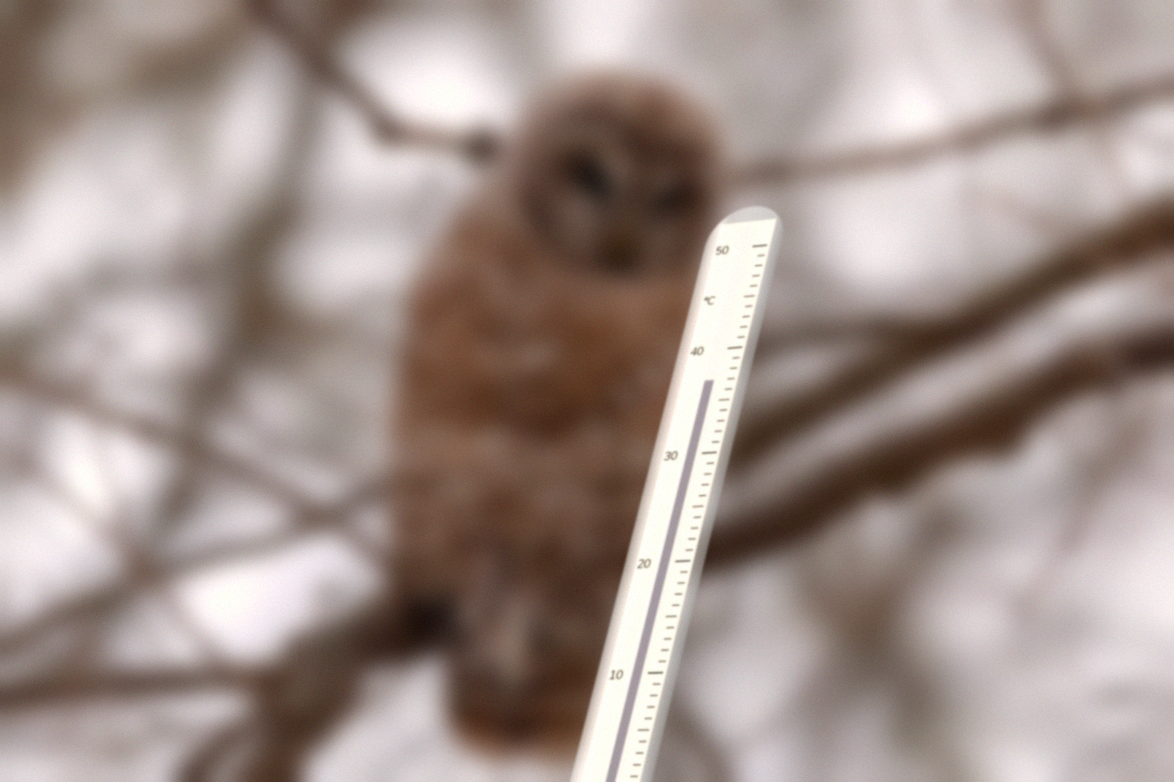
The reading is {"value": 37, "unit": "°C"}
